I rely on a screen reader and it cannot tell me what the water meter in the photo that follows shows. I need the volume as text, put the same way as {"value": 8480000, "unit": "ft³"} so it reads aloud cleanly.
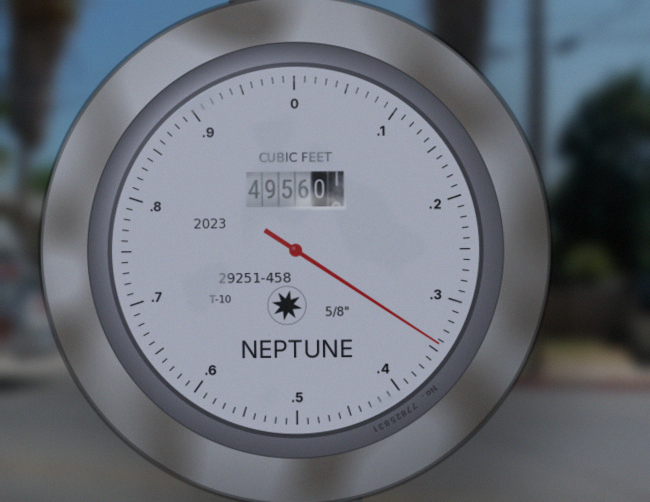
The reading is {"value": 495601.34, "unit": "ft³"}
